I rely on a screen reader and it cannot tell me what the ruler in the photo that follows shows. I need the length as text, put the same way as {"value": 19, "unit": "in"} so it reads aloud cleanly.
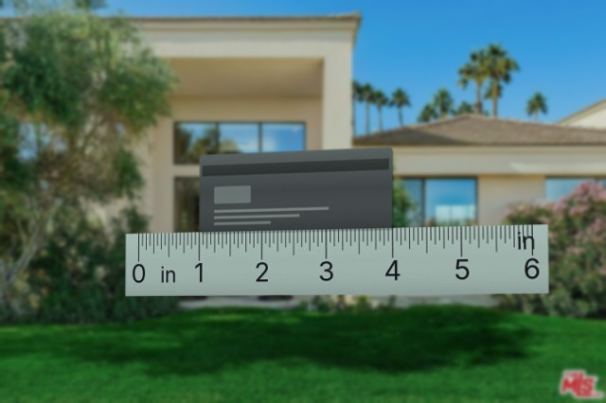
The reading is {"value": 3, "unit": "in"}
